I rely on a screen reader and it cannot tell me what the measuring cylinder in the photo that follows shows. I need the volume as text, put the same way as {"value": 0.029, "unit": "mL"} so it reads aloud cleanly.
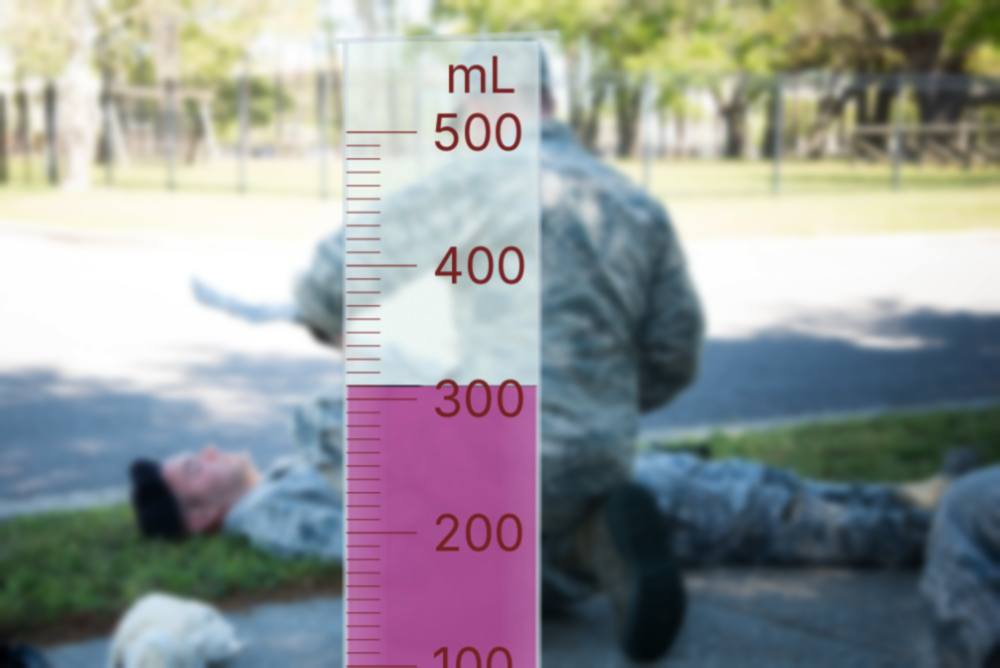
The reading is {"value": 310, "unit": "mL"}
